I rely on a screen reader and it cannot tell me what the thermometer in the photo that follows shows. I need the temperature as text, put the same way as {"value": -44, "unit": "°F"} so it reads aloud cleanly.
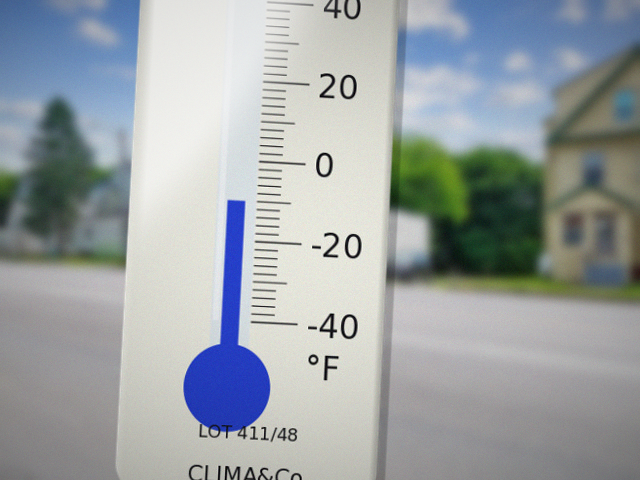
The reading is {"value": -10, "unit": "°F"}
